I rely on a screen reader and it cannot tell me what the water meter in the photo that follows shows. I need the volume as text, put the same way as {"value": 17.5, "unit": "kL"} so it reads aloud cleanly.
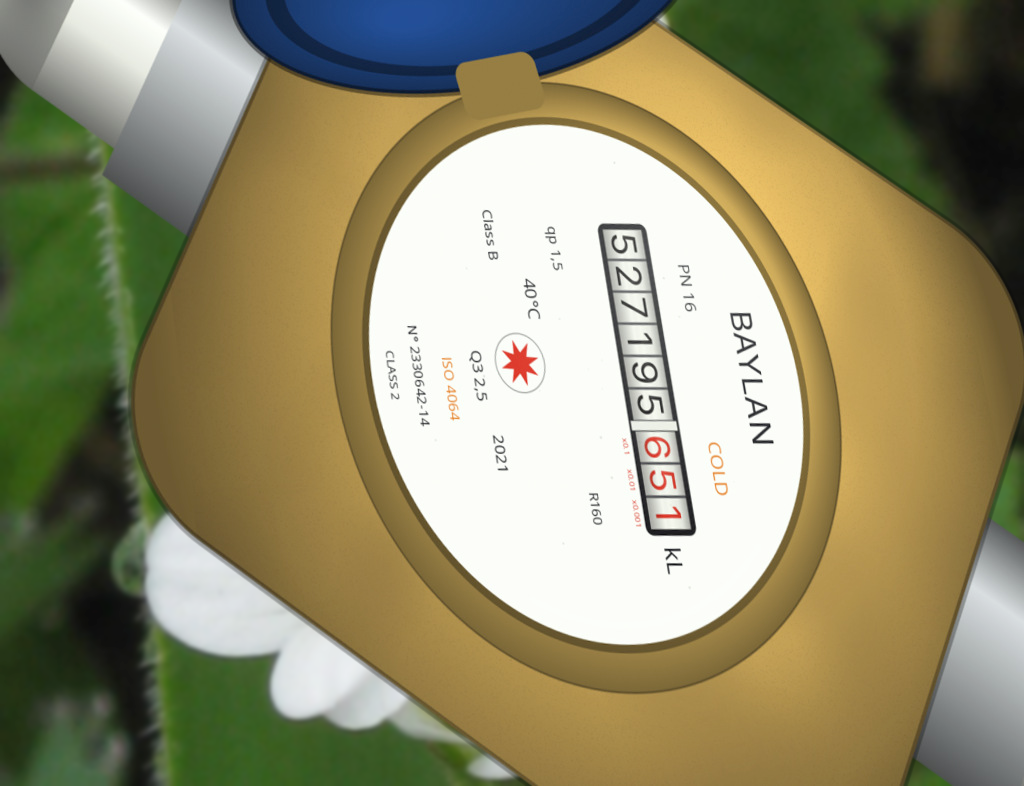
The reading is {"value": 527195.651, "unit": "kL"}
